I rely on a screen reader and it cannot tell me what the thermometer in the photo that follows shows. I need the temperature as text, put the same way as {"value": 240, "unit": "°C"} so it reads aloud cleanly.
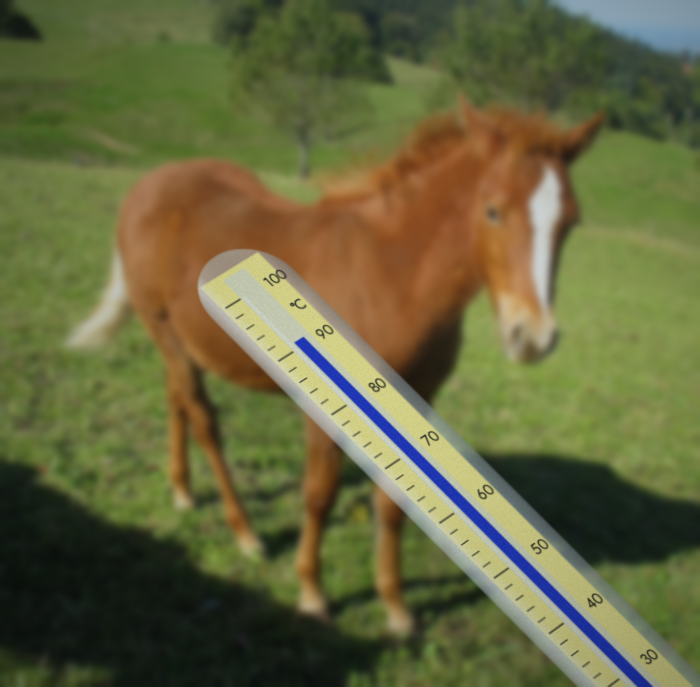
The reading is {"value": 91, "unit": "°C"}
